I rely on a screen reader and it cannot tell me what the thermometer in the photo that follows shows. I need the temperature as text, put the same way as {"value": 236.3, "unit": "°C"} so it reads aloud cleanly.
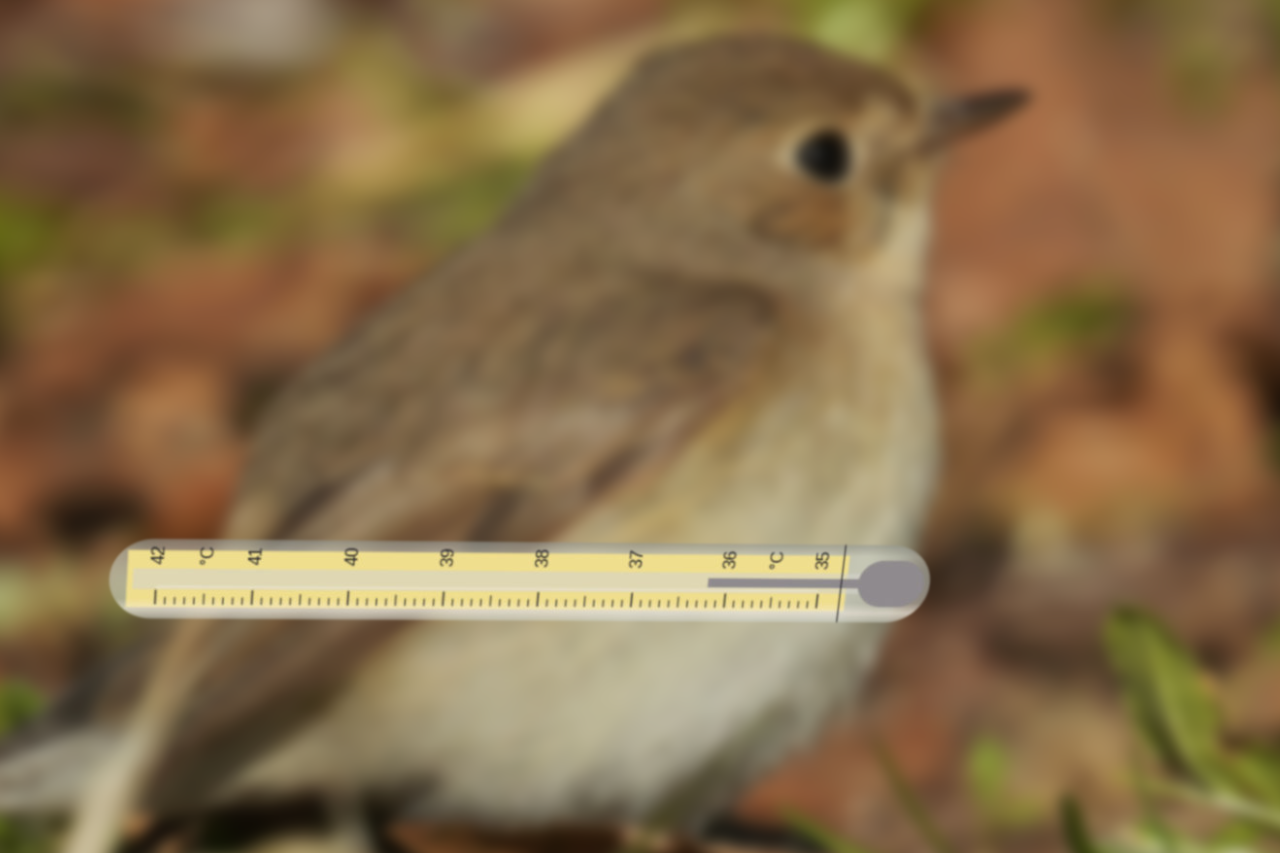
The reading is {"value": 36.2, "unit": "°C"}
